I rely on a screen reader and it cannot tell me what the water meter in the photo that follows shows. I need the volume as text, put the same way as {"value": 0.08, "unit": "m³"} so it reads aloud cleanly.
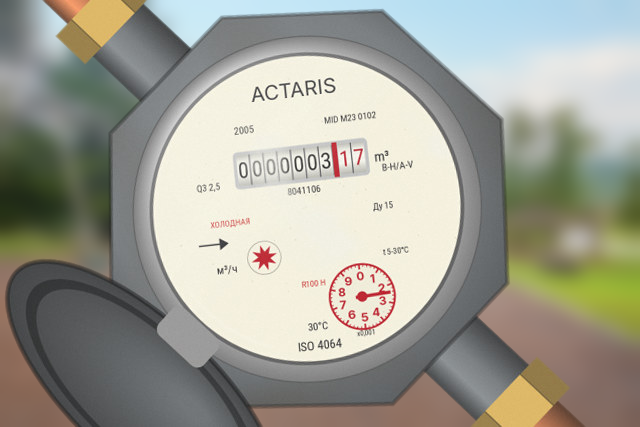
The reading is {"value": 3.172, "unit": "m³"}
